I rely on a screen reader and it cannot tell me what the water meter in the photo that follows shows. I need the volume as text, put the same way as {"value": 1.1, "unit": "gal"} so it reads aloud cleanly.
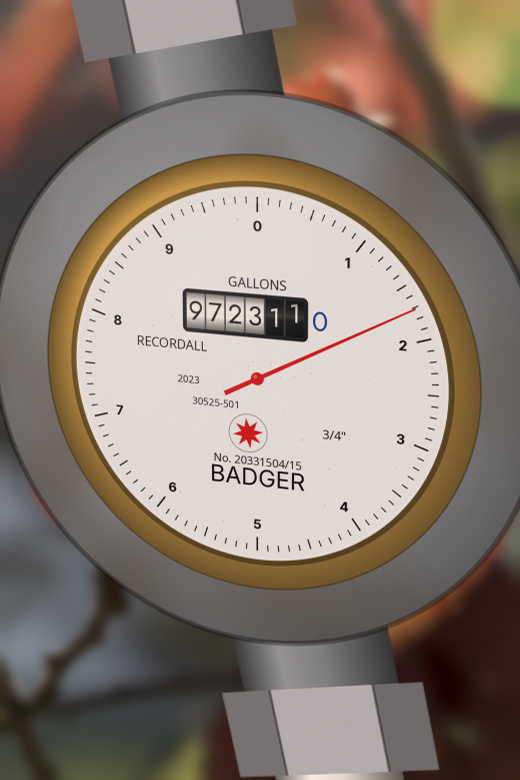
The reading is {"value": 9723111.7, "unit": "gal"}
